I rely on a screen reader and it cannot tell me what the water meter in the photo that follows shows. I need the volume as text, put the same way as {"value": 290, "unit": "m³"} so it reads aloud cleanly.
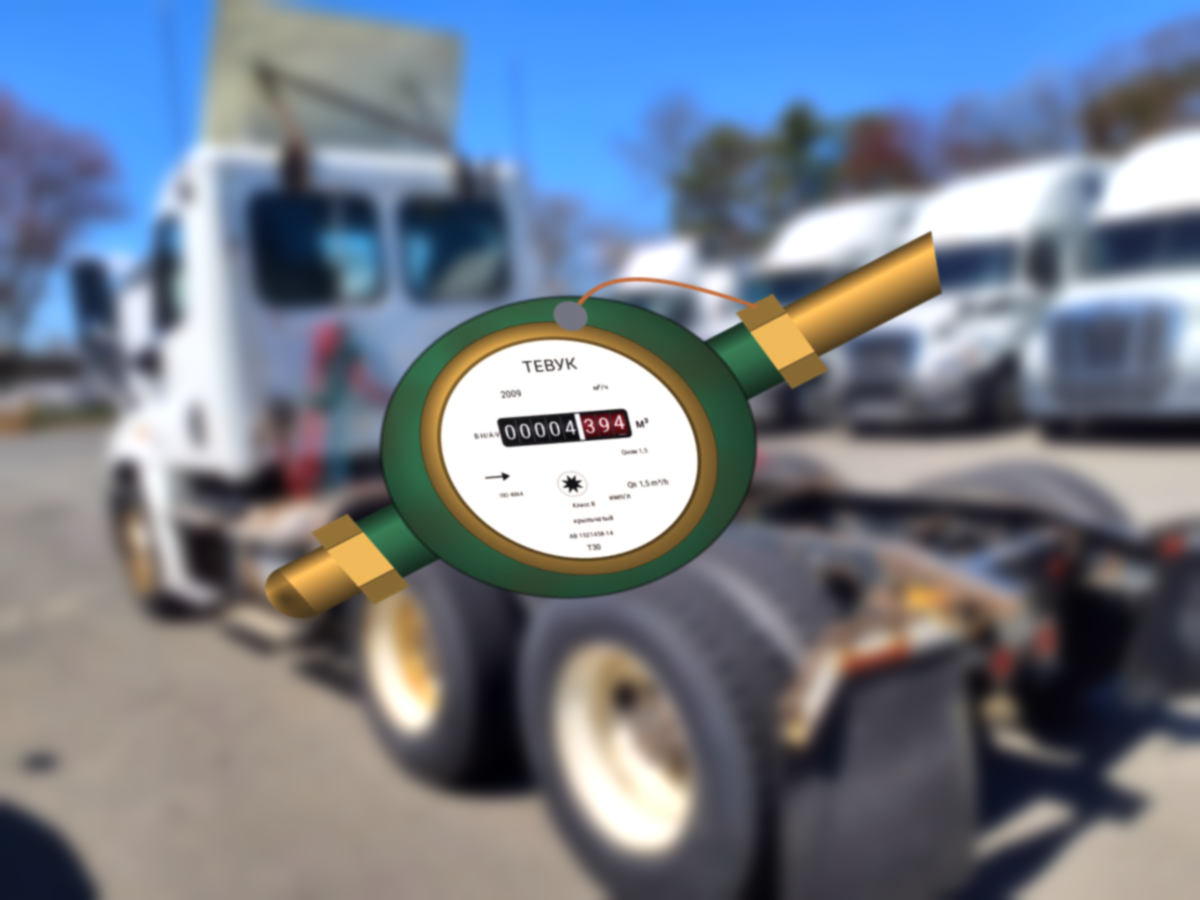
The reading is {"value": 4.394, "unit": "m³"}
